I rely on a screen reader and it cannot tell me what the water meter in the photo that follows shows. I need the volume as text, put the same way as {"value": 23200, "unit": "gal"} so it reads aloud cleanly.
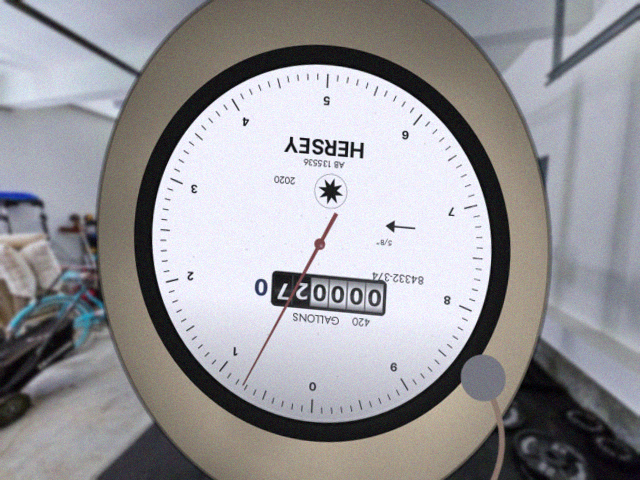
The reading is {"value": 270.7, "unit": "gal"}
